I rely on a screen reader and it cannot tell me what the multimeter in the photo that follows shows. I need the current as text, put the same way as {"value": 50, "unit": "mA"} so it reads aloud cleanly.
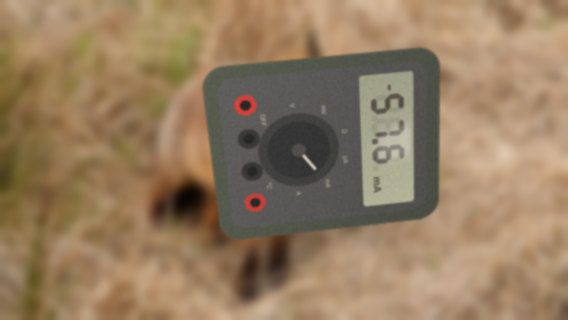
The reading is {"value": -57.6, "unit": "mA"}
